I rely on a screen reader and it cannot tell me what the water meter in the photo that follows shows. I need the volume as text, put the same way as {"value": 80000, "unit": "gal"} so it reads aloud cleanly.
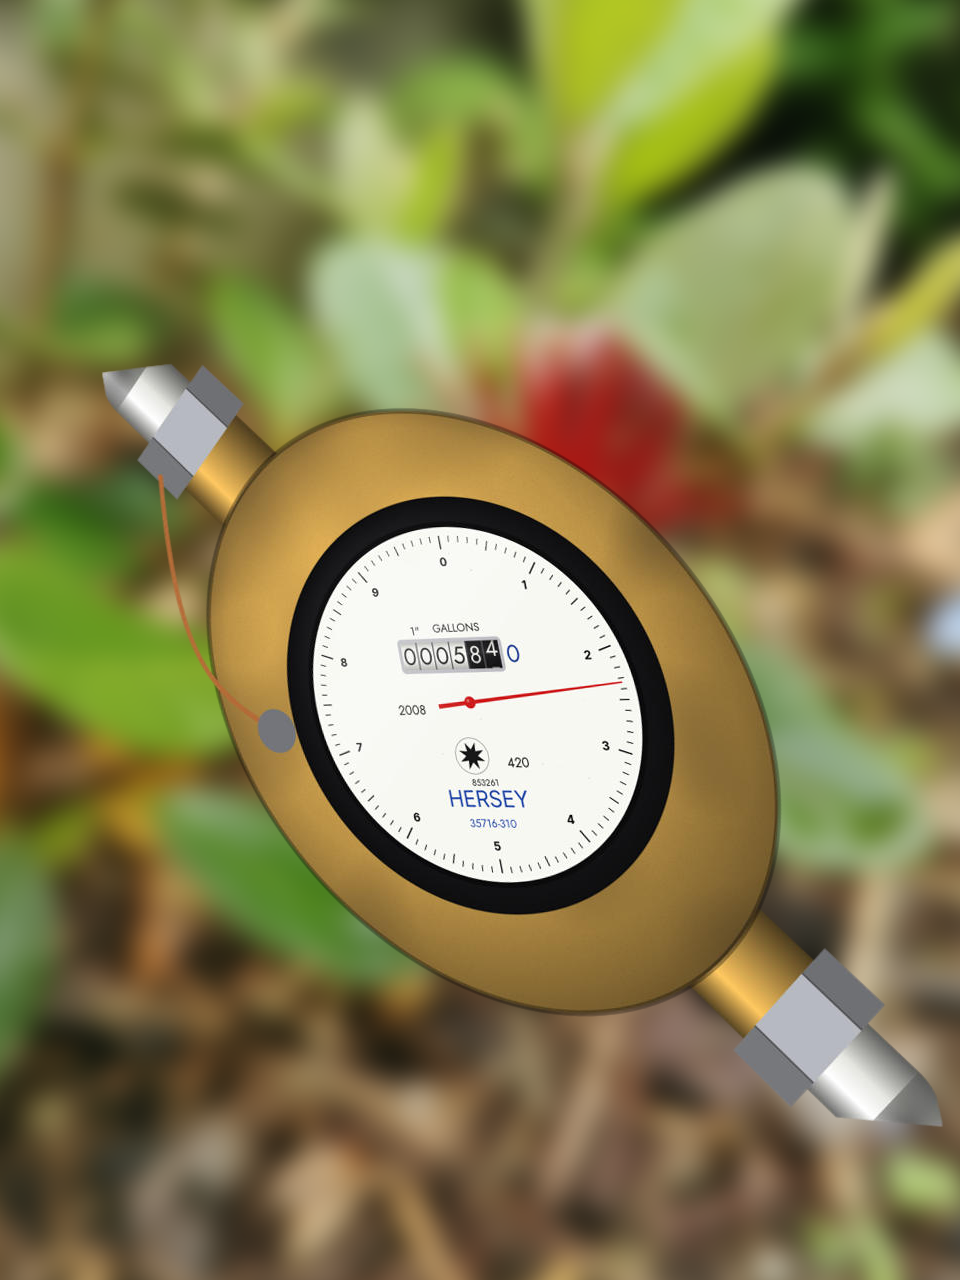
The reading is {"value": 5842.3, "unit": "gal"}
